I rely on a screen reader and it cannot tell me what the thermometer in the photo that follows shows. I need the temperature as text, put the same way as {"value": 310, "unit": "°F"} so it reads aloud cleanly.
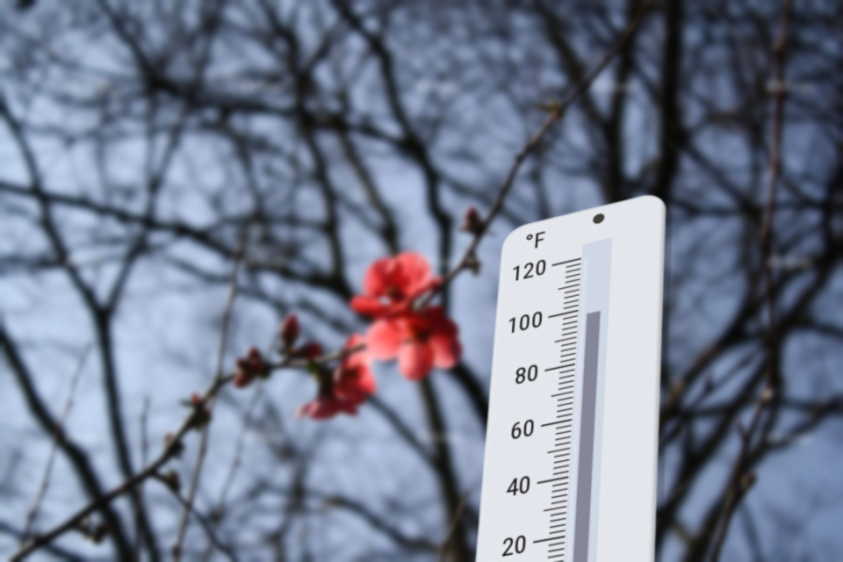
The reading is {"value": 98, "unit": "°F"}
